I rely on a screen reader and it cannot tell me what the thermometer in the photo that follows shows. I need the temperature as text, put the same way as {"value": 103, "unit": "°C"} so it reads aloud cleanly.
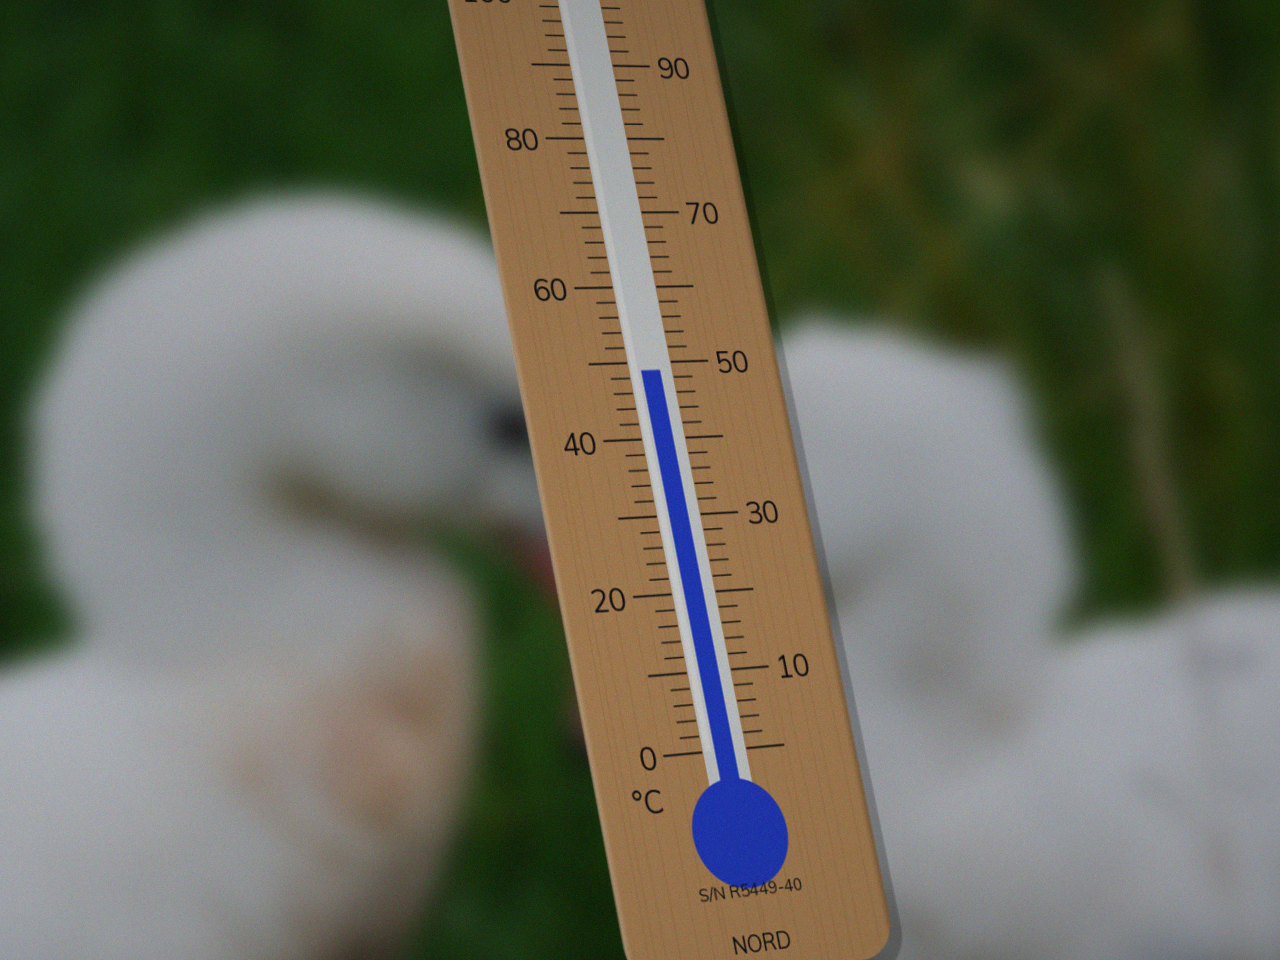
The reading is {"value": 49, "unit": "°C"}
